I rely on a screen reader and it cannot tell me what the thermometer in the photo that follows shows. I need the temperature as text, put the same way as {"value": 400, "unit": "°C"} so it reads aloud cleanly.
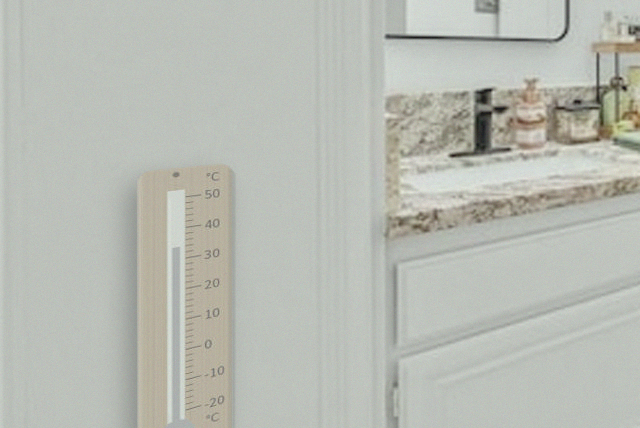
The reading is {"value": 34, "unit": "°C"}
